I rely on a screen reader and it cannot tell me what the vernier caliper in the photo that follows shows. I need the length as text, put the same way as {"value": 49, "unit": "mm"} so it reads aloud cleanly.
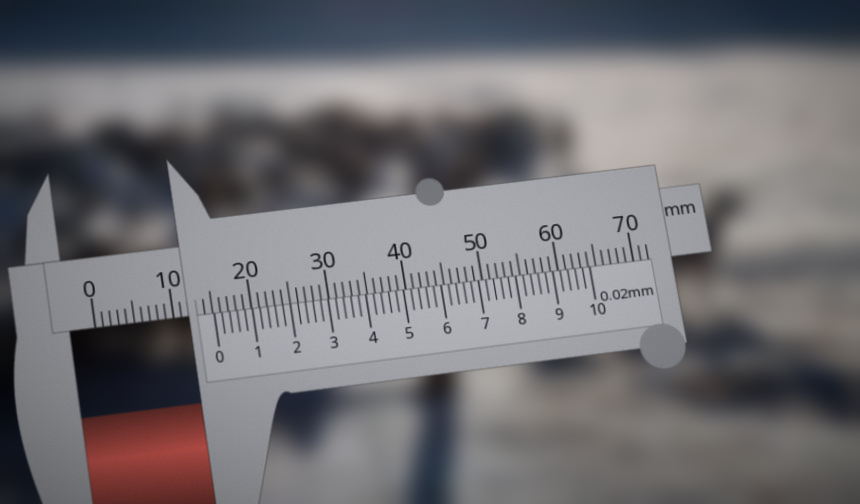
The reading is {"value": 15.2, "unit": "mm"}
